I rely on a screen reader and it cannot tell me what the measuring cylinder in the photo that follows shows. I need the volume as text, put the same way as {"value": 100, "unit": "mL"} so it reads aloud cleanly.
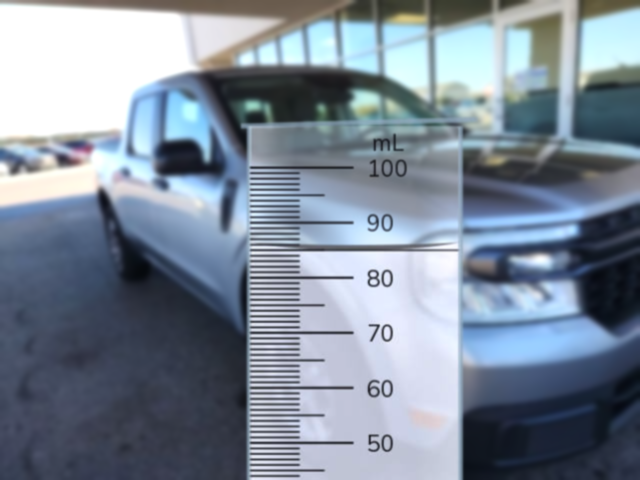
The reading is {"value": 85, "unit": "mL"}
